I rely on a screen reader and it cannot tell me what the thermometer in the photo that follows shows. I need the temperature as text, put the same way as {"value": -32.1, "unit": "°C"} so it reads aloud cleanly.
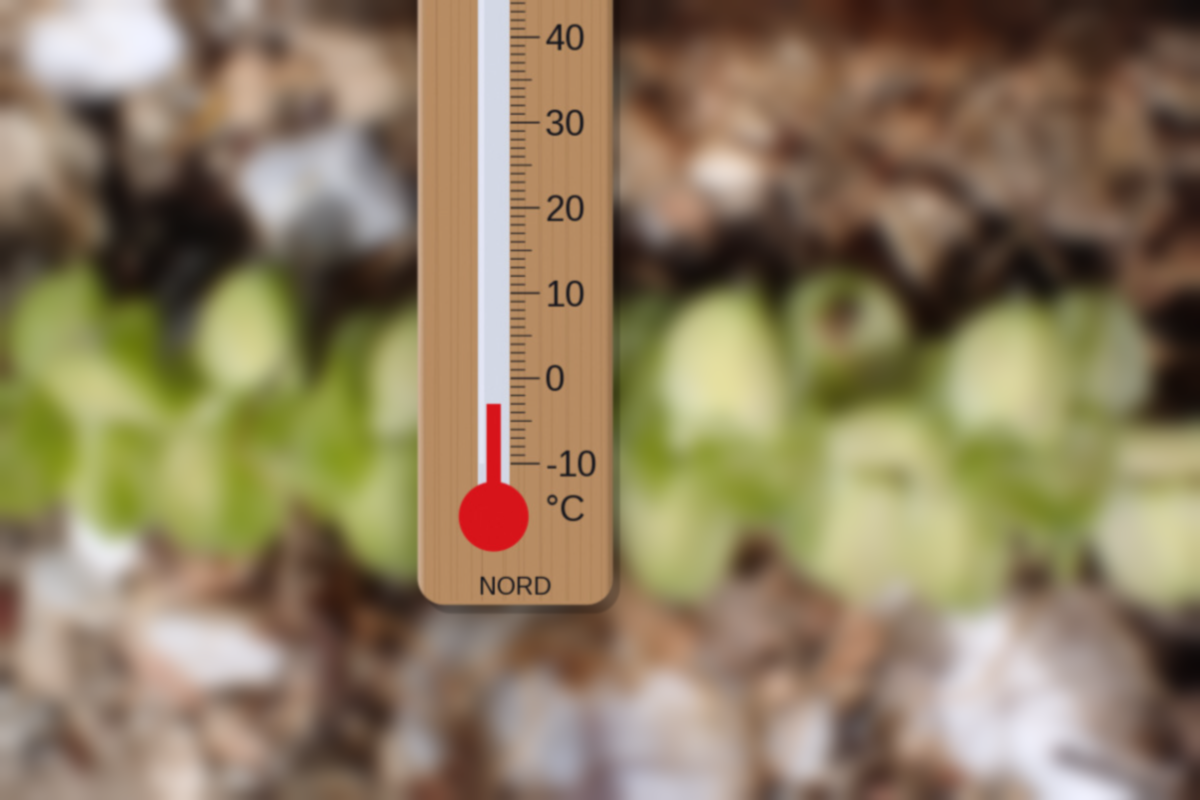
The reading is {"value": -3, "unit": "°C"}
